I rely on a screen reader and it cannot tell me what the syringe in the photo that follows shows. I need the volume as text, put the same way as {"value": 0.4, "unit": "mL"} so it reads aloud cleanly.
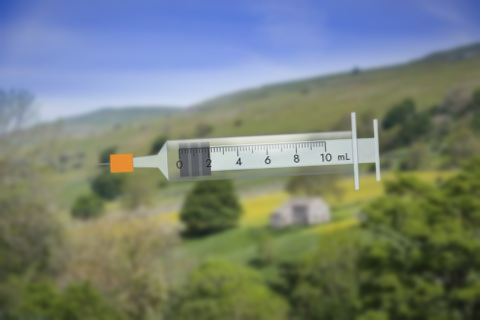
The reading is {"value": 0, "unit": "mL"}
